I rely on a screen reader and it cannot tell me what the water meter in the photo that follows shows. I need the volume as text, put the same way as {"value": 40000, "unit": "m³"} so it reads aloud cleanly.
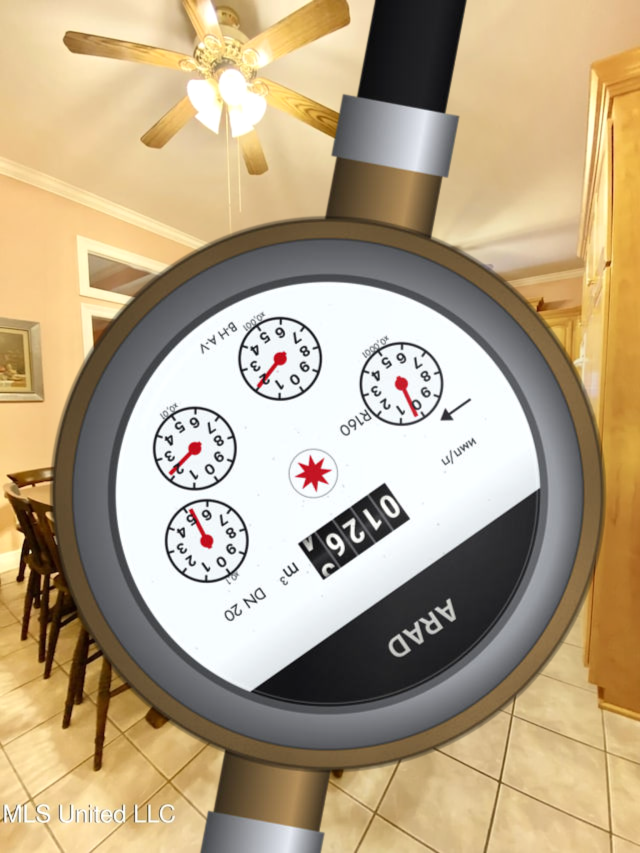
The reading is {"value": 1263.5220, "unit": "m³"}
